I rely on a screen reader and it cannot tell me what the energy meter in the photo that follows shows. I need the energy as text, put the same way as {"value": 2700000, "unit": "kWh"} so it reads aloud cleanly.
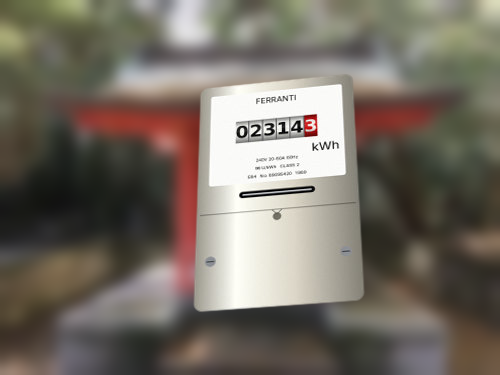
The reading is {"value": 2314.3, "unit": "kWh"}
